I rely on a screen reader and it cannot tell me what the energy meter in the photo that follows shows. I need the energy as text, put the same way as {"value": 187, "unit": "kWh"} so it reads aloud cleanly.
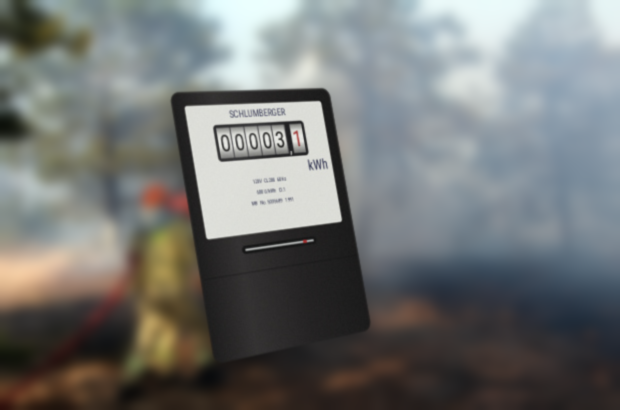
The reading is {"value": 3.1, "unit": "kWh"}
